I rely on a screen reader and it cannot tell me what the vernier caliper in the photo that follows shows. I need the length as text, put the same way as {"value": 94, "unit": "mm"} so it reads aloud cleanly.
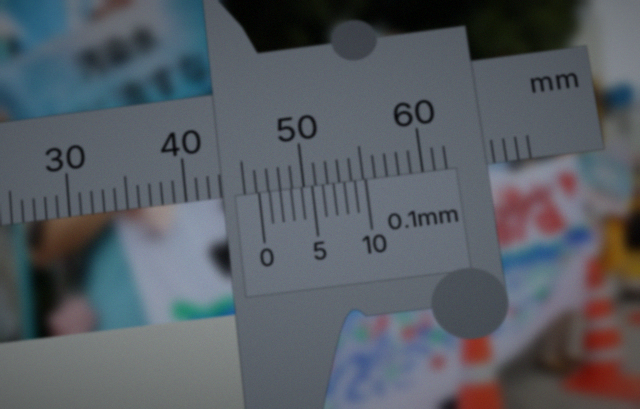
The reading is {"value": 46.2, "unit": "mm"}
